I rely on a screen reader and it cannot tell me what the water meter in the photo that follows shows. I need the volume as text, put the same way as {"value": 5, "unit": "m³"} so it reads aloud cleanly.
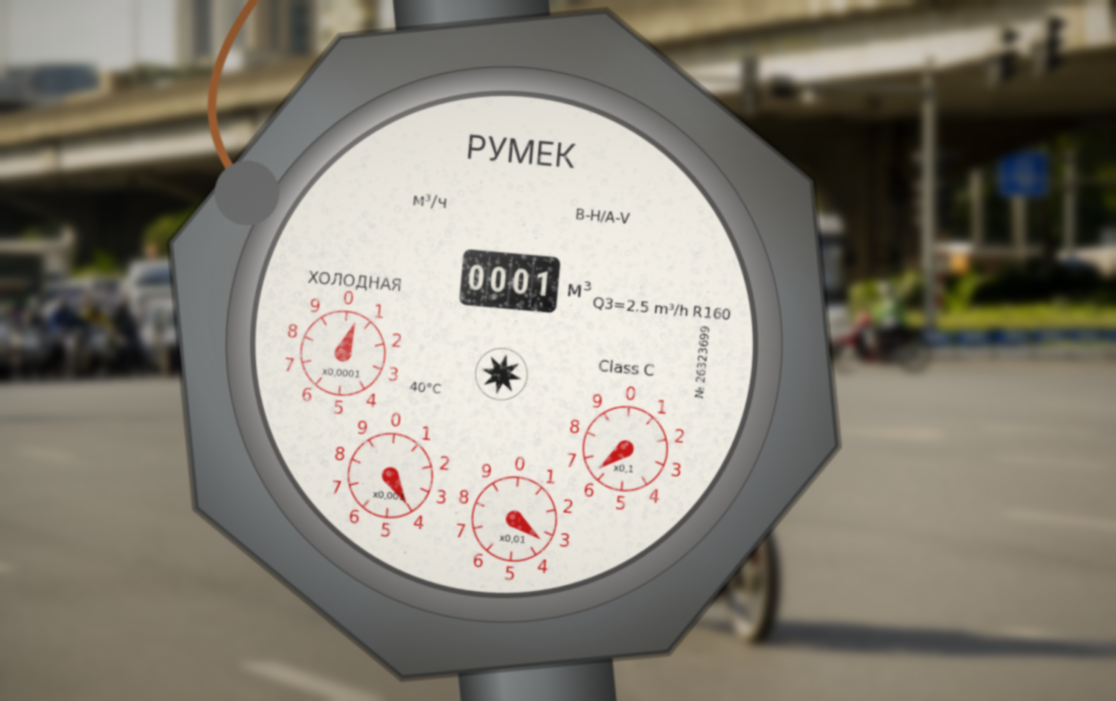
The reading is {"value": 1.6340, "unit": "m³"}
